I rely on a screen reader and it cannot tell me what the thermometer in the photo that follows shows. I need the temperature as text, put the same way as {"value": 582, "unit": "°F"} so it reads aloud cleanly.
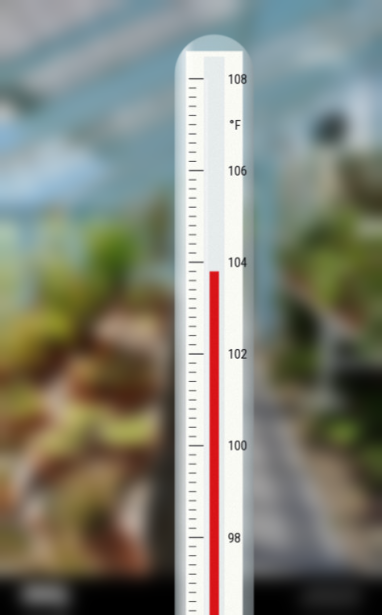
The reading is {"value": 103.8, "unit": "°F"}
